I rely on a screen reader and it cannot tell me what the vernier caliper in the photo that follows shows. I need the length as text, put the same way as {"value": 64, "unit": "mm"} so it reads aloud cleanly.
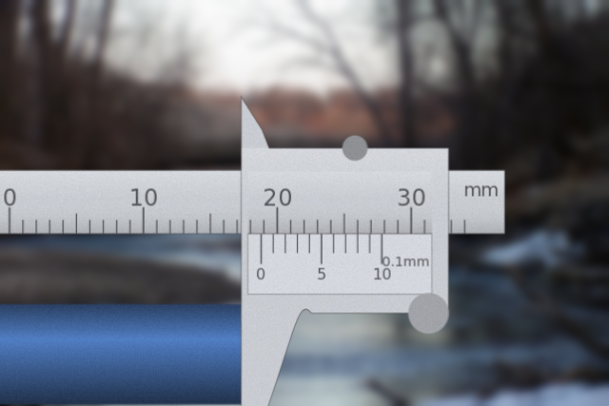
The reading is {"value": 18.8, "unit": "mm"}
